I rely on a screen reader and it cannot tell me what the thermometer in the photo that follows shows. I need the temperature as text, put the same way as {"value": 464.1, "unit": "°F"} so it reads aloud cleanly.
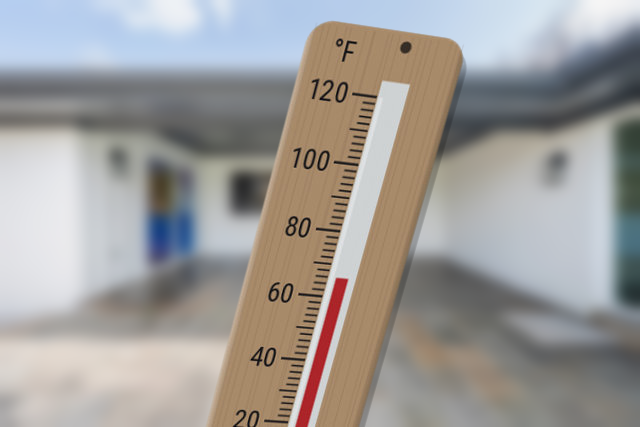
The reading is {"value": 66, "unit": "°F"}
